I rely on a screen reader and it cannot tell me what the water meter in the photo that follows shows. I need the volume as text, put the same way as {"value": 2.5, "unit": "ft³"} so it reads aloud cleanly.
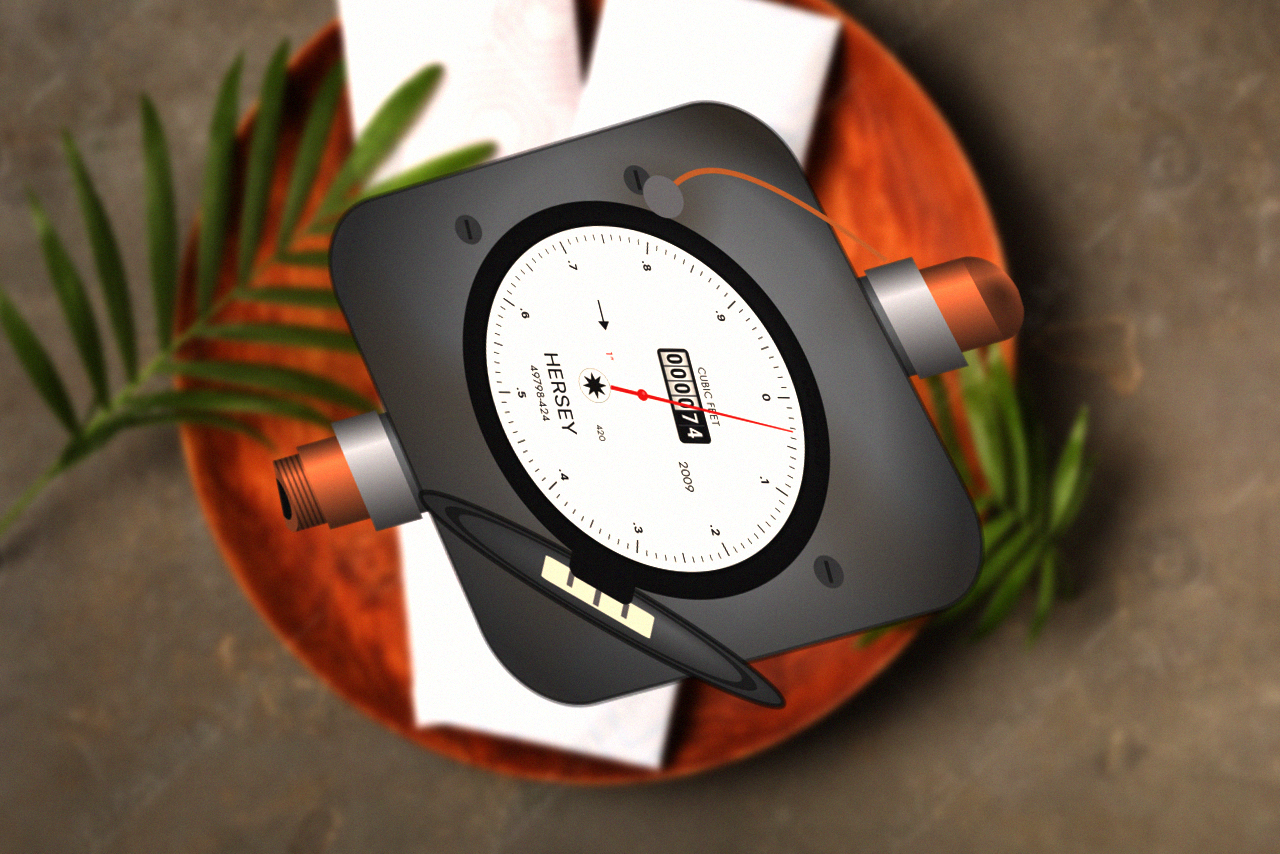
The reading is {"value": 74.03, "unit": "ft³"}
